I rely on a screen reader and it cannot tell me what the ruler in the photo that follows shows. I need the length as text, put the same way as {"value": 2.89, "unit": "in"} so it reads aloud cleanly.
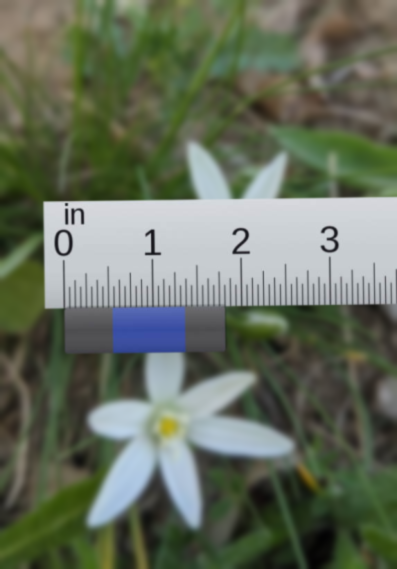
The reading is {"value": 1.8125, "unit": "in"}
